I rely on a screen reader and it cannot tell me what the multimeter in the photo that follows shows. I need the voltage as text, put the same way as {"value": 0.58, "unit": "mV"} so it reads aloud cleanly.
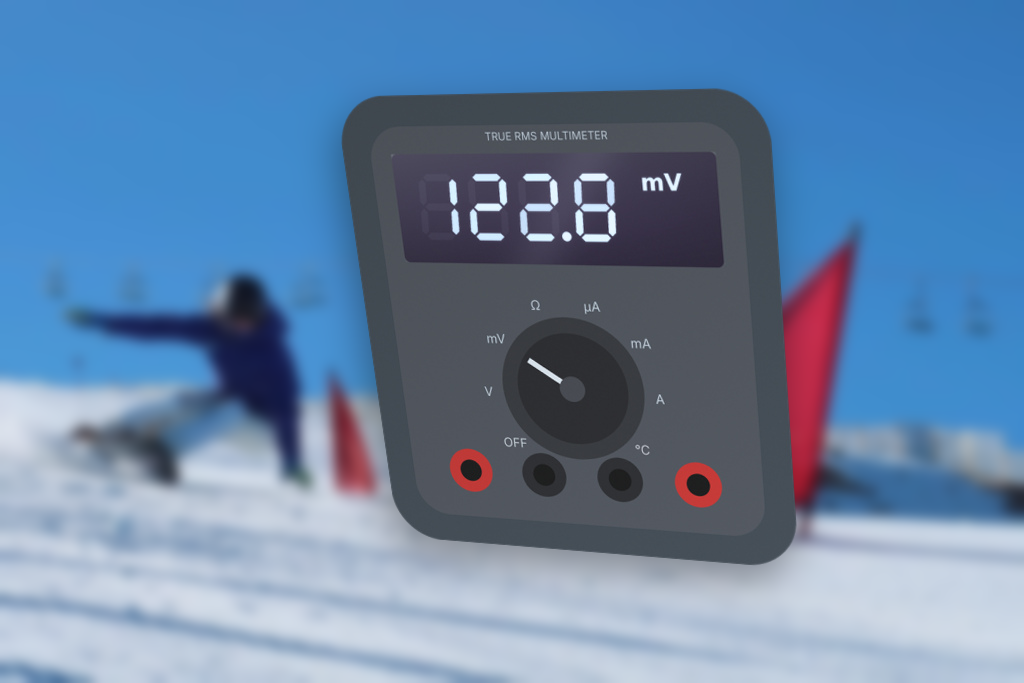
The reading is {"value": 122.8, "unit": "mV"}
